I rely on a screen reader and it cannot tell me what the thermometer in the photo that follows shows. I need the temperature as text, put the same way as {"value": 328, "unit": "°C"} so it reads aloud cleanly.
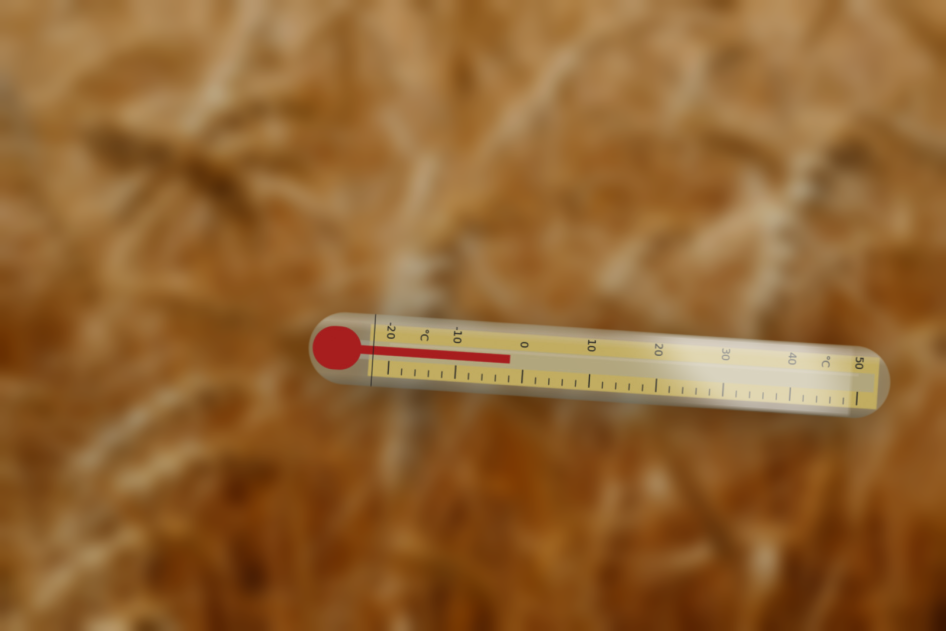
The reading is {"value": -2, "unit": "°C"}
